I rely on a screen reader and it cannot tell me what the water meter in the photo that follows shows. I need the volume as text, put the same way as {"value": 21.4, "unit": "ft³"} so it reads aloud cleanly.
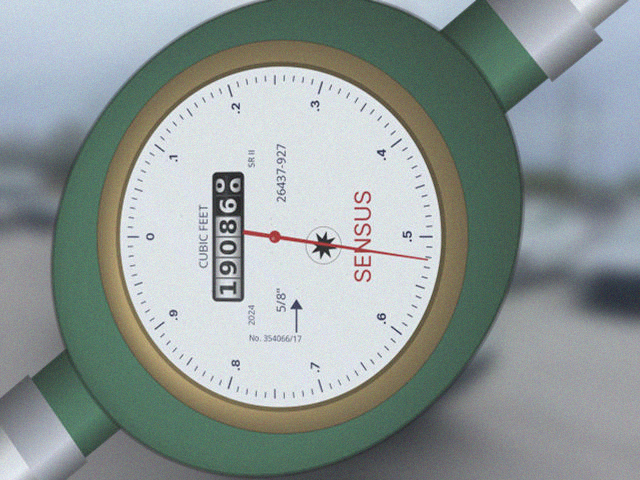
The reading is {"value": 190868.52, "unit": "ft³"}
